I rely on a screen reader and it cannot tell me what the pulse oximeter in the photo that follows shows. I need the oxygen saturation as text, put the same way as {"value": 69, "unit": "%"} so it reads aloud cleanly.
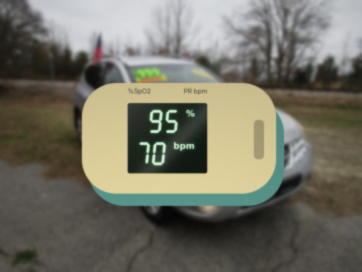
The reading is {"value": 95, "unit": "%"}
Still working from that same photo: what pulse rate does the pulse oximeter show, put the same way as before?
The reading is {"value": 70, "unit": "bpm"}
